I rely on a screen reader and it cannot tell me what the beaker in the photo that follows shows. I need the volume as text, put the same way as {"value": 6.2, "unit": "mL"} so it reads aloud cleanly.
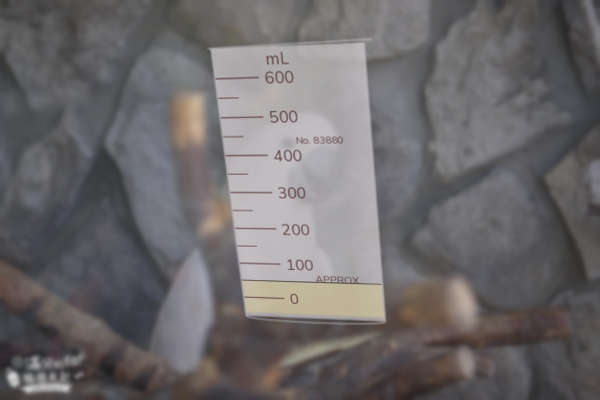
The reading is {"value": 50, "unit": "mL"}
